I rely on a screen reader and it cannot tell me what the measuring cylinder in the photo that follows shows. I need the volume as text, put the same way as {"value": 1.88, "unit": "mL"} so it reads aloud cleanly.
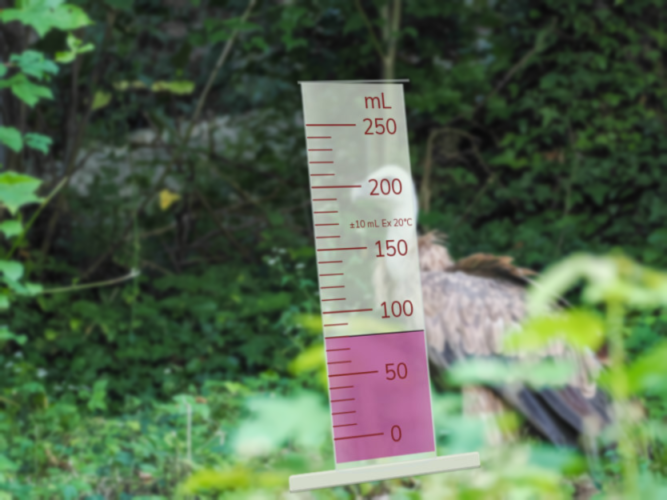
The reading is {"value": 80, "unit": "mL"}
